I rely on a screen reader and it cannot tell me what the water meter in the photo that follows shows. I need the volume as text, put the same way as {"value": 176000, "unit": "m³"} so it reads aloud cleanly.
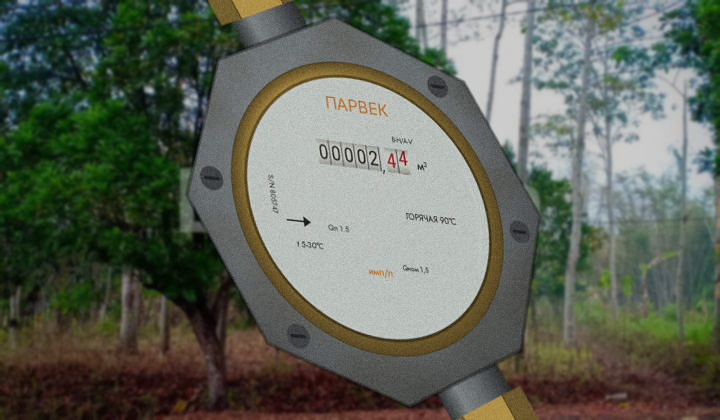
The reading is {"value": 2.44, "unit": "m³"}
